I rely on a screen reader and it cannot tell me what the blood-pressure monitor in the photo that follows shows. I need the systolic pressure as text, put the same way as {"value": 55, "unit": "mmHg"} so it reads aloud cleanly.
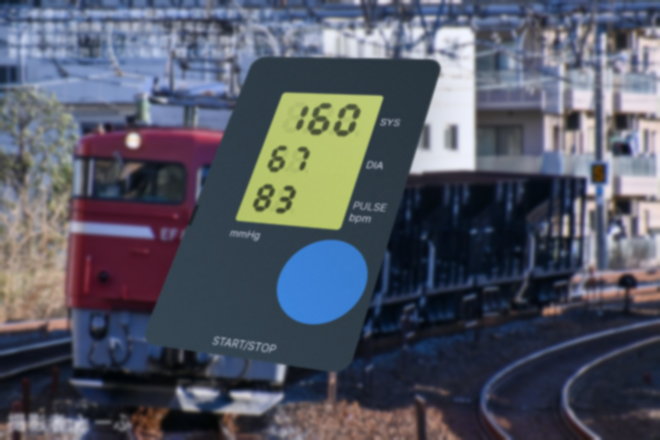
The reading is {"value": 160, "unit": "mmHg"}
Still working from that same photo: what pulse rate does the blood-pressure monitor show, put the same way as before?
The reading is {"value": 83, "unit": "bpm"}
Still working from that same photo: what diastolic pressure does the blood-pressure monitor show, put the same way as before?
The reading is {"value": 67, "unit": "mmHg"}
